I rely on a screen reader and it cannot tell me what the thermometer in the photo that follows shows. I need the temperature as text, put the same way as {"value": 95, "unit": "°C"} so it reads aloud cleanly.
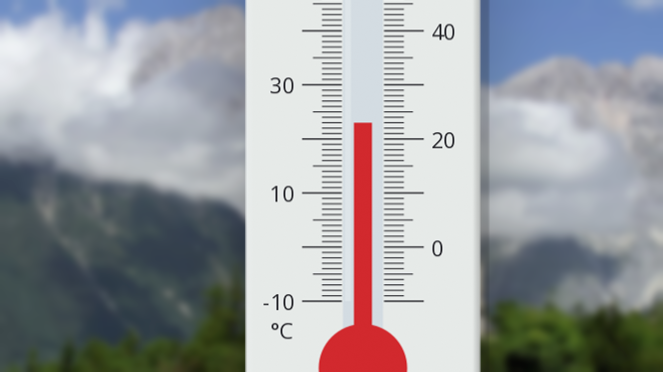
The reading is {"value": 23, "unit": "°C"}
